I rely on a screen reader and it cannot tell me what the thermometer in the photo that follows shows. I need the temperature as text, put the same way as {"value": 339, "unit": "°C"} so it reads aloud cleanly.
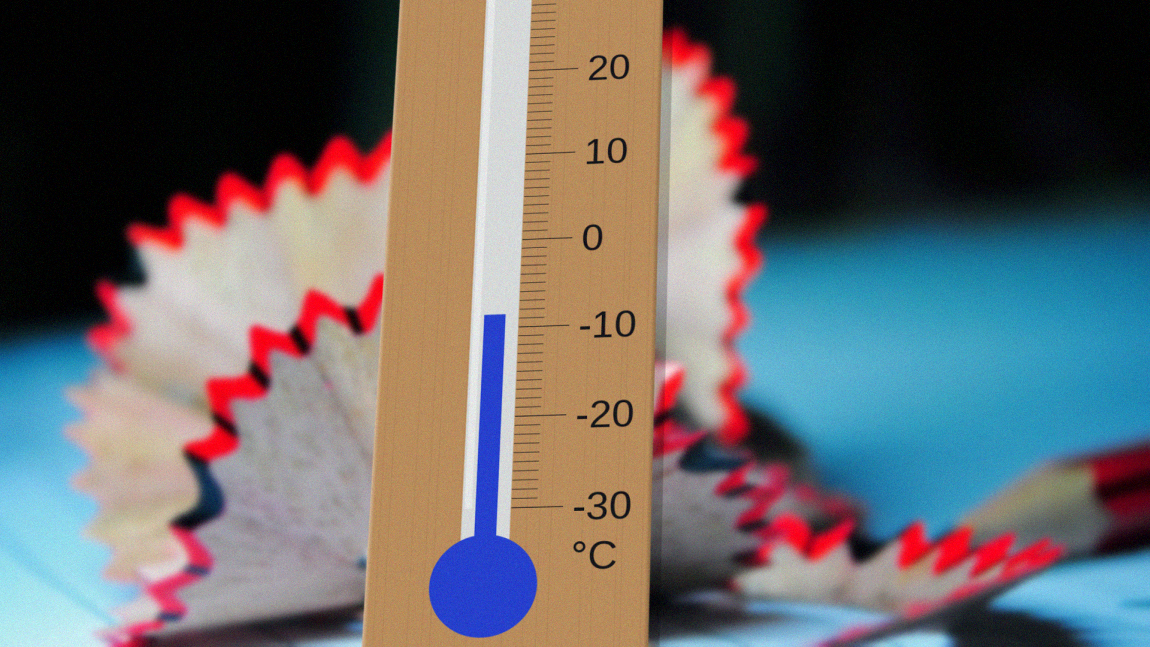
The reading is {"value": -8.5, "unit": "°C"}
